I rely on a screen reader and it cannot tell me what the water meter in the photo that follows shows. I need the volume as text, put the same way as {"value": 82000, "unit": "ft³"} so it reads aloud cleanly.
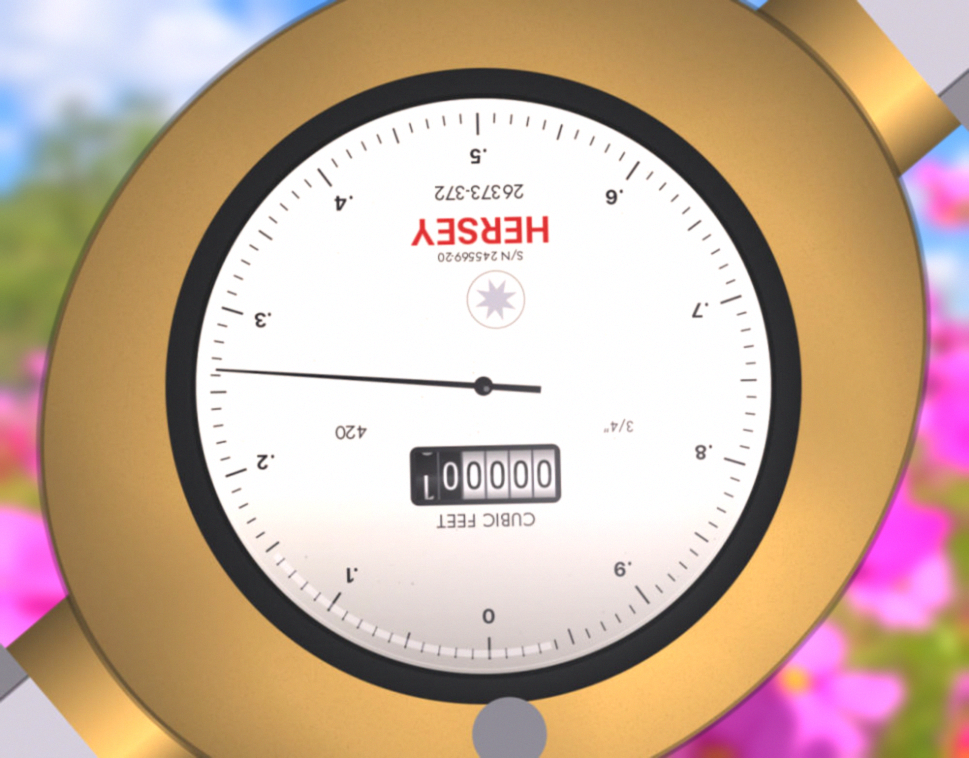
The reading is {"value": 1.26, "unit": "ft³"}
